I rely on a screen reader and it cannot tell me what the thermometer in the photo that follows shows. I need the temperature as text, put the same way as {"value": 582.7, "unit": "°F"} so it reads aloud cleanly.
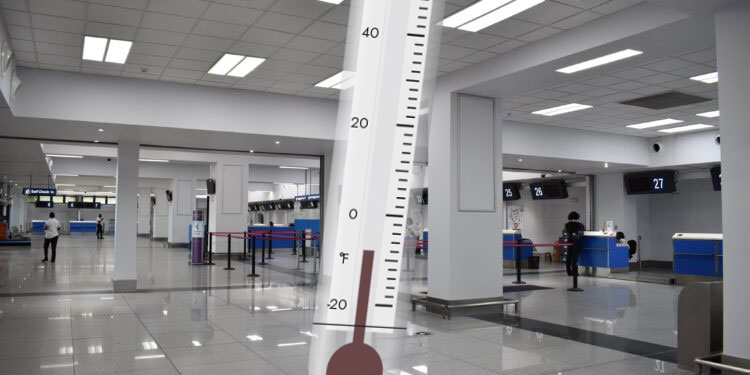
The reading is {"value": -8, "unit": "°F"}
